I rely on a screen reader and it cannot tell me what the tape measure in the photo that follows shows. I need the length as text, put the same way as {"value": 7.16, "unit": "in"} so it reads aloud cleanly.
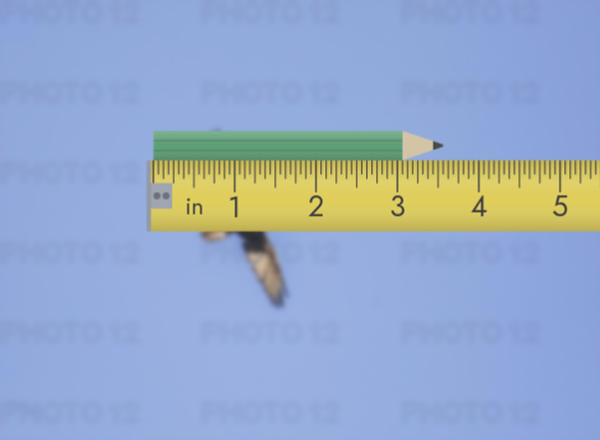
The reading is {"value": 3.5625, "unit": "in"}
